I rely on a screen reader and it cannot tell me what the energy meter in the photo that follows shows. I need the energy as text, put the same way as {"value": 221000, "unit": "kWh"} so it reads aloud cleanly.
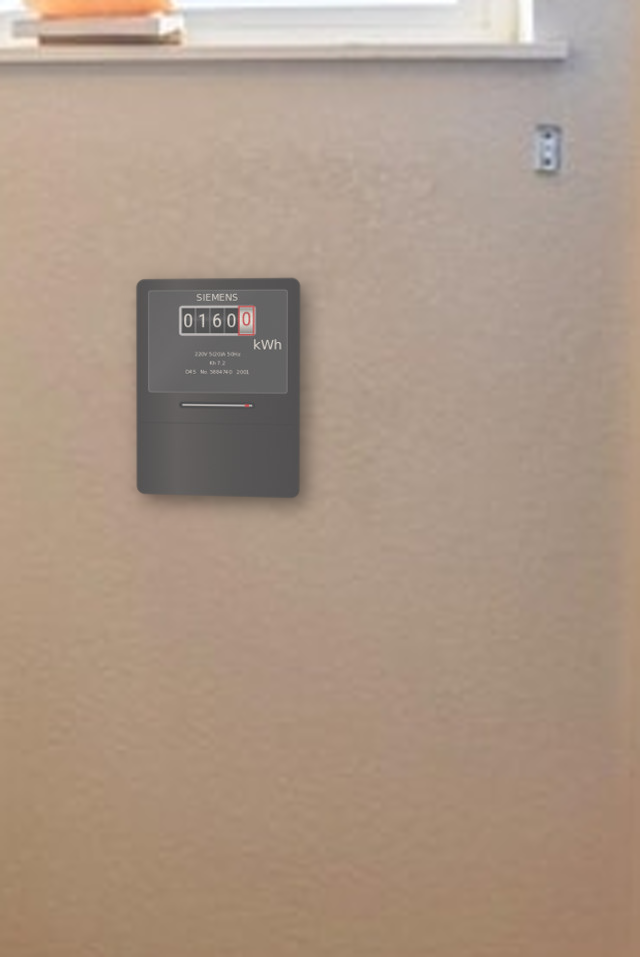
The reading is {"value": 160.0, "unit": "kWh"}
